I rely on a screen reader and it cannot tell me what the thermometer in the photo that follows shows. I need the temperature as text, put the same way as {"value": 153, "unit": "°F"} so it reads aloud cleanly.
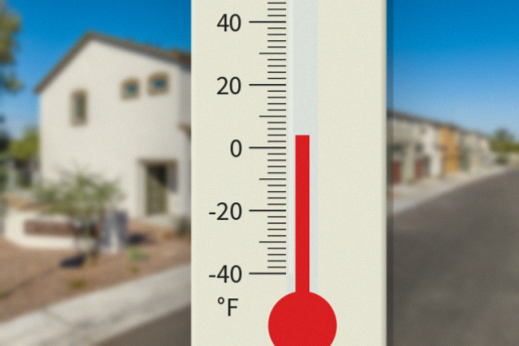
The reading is {"value": 4, "unit": "°F"}
